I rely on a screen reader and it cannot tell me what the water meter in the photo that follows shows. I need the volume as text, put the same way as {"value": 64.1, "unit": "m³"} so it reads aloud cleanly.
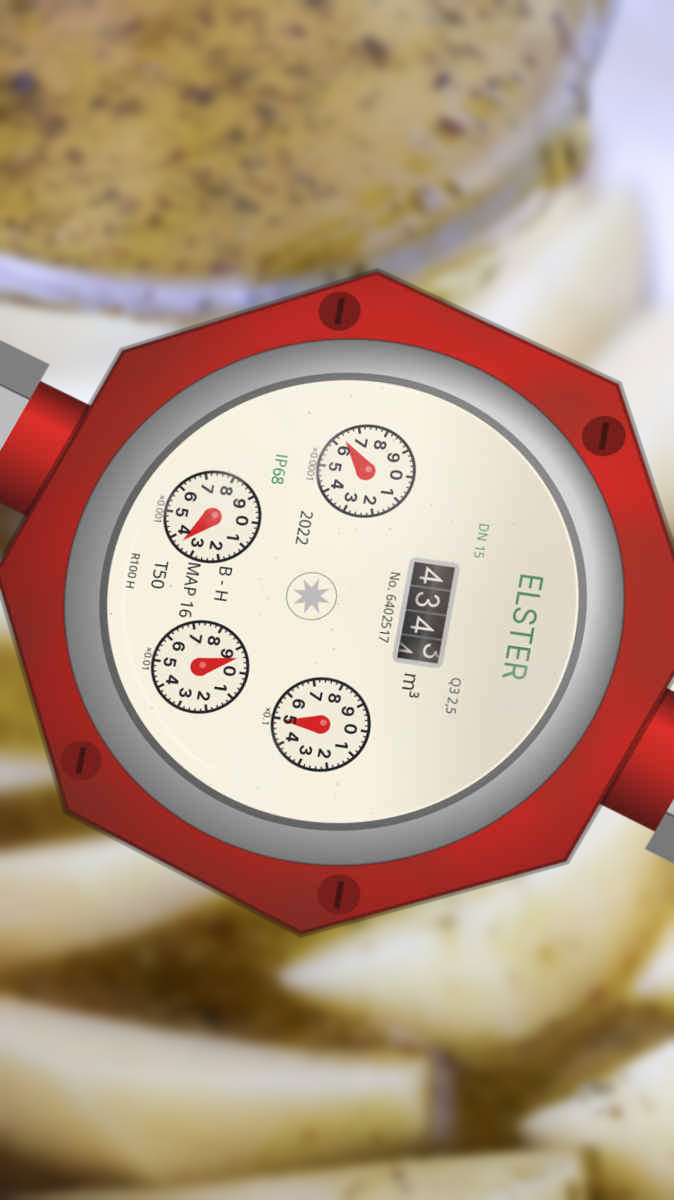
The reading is {"value": 4343.4936, "unit": "m³"}
